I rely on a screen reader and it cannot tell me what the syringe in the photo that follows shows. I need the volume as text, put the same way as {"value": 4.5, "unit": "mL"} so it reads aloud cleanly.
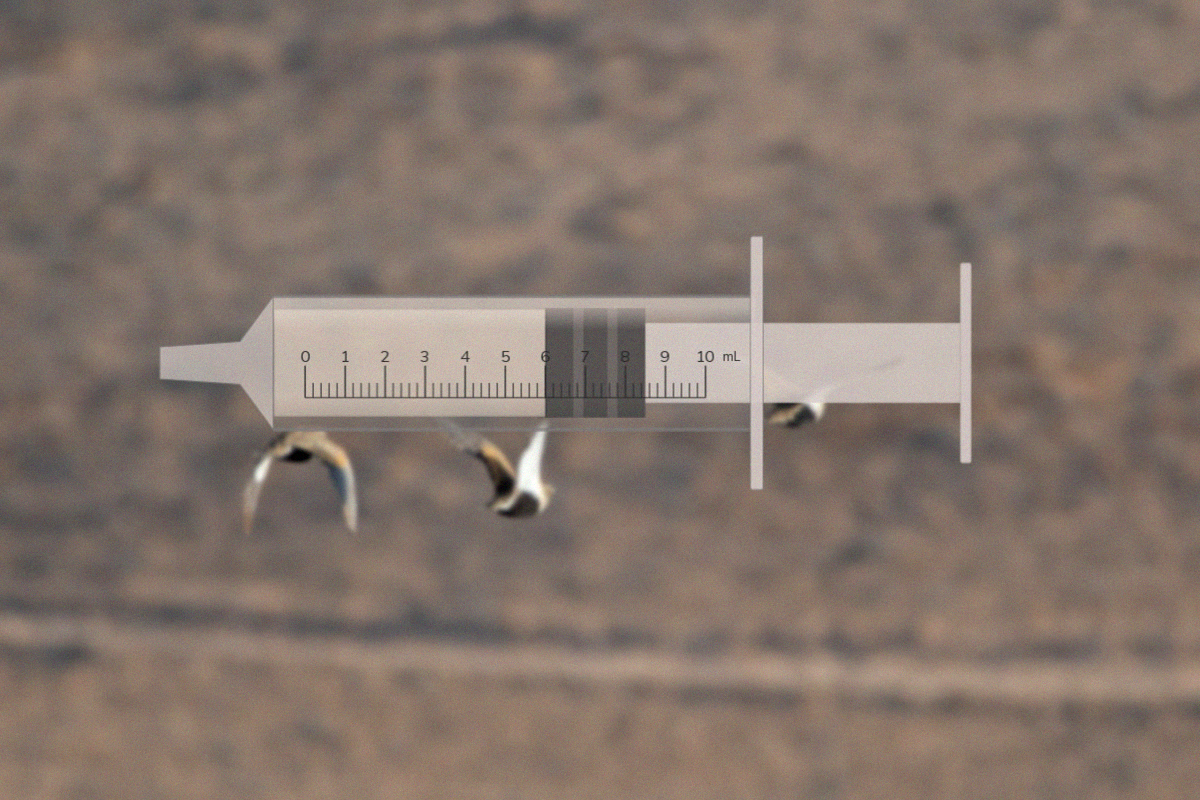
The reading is {"value": 6, "unit": "mL"}
